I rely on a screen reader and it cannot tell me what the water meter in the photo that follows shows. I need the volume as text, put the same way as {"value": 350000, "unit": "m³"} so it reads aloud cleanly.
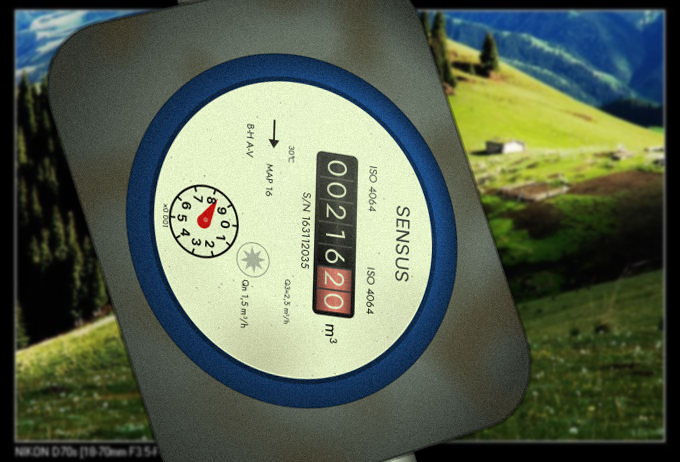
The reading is {"value": 216.208, "unit": "m³"}
